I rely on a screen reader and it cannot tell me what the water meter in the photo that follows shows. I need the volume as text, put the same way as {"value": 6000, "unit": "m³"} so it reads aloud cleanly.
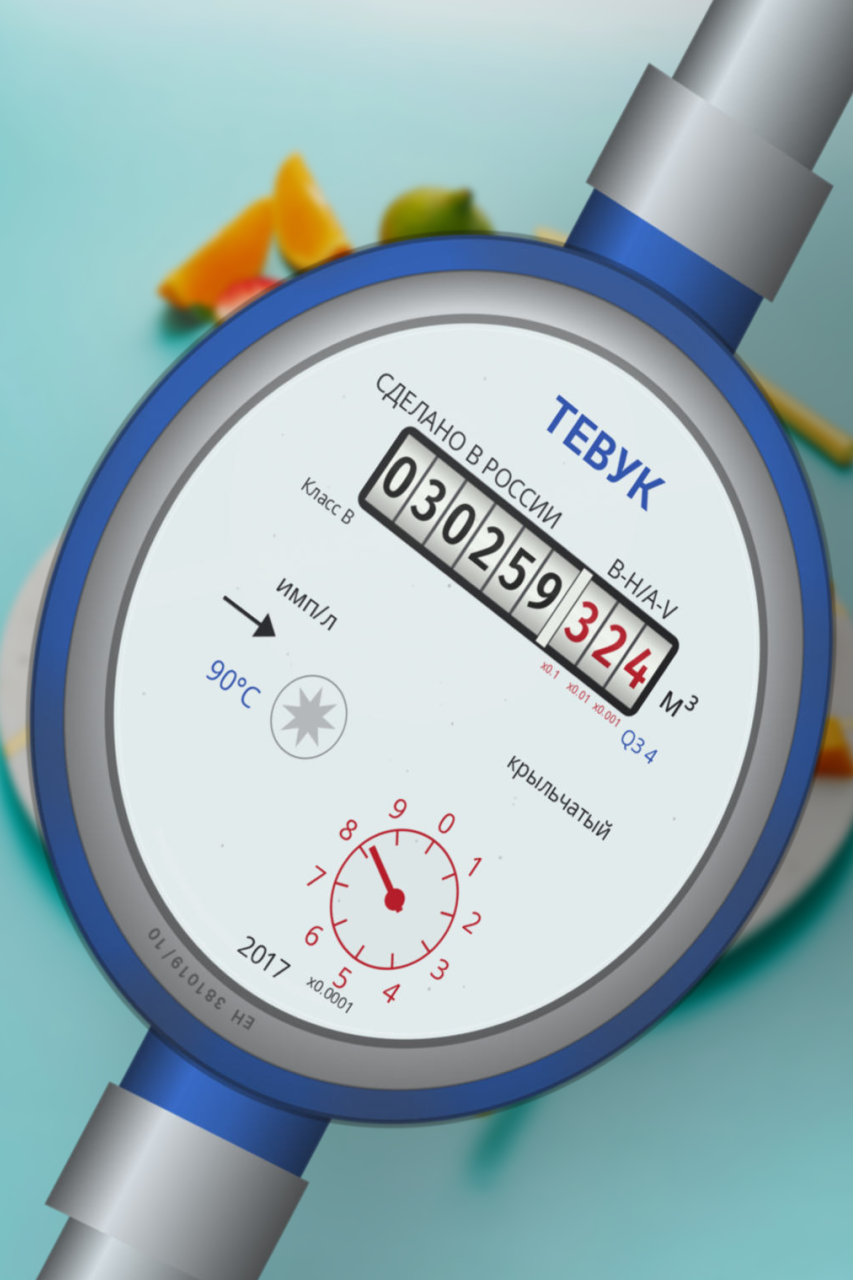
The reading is {"value": 30259.3248, "unit": "m³"}
